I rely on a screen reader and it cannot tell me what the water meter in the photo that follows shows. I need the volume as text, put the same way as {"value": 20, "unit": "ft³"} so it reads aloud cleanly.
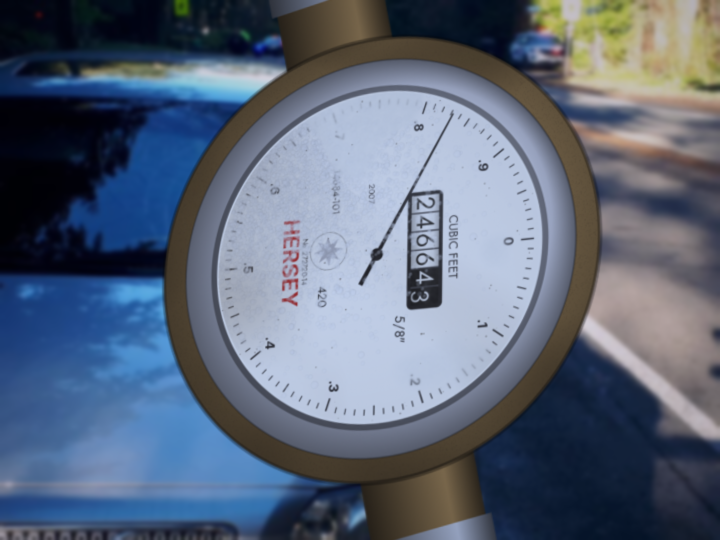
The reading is {"value": 246642.83, "unit": "ft³"}
